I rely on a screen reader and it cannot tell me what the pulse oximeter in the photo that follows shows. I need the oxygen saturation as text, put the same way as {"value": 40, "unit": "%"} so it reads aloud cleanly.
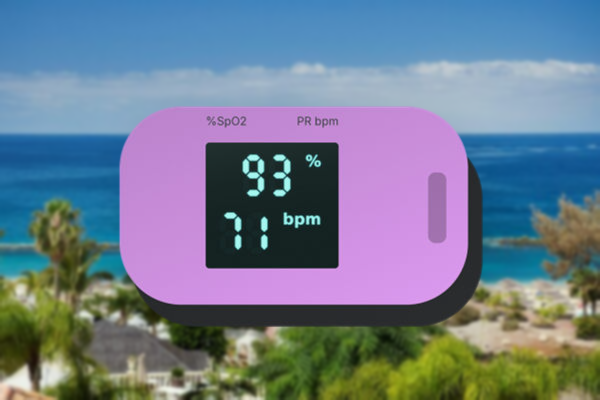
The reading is {"value": 93, "unit": "%"}
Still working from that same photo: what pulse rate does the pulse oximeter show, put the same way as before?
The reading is {"value": 71, "unit": "bpm"}
